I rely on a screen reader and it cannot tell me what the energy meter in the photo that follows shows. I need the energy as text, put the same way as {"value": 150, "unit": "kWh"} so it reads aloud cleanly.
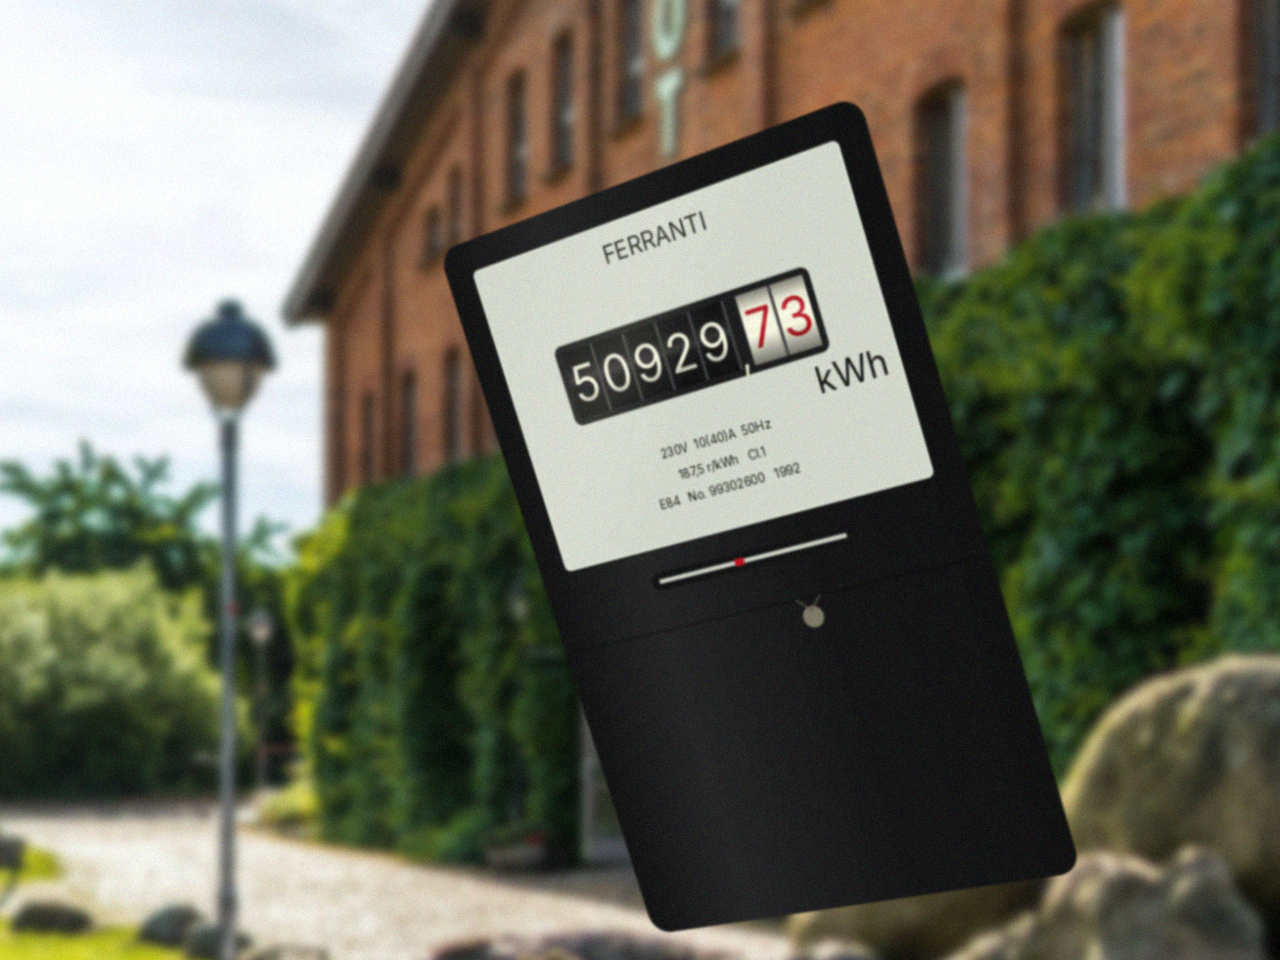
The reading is {"value": 50929.73, "unit": "kWh"}
